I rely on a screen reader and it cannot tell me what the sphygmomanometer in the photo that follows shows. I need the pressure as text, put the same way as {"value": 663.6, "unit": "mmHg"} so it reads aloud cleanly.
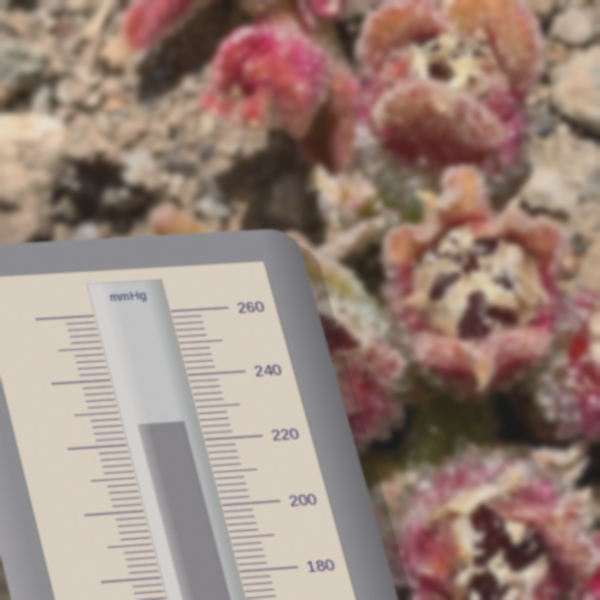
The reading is {"value": 226, "unit": "mmHg"}
